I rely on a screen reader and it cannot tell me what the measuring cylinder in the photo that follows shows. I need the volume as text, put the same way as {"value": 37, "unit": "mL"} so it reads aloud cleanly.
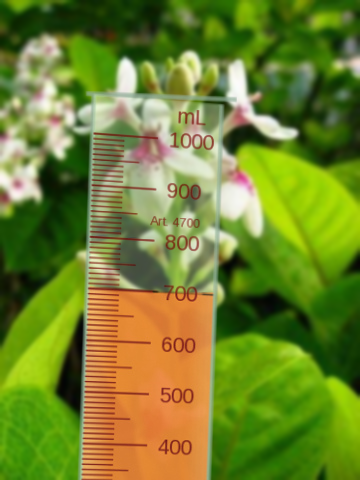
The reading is {"value": 700, "unit": "mL"}
